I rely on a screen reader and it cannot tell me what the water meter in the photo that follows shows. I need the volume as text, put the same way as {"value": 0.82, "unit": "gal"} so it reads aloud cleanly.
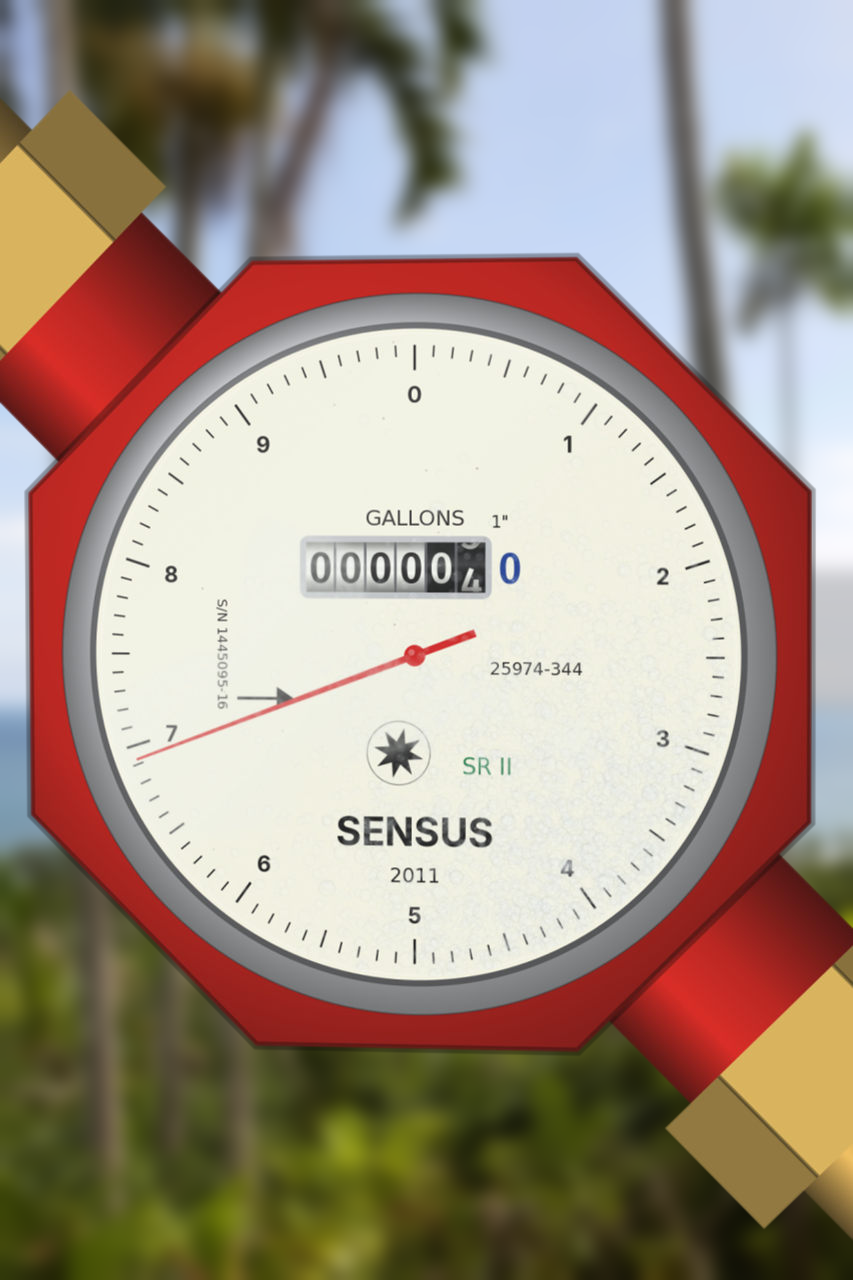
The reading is {"value": 36.9, "unit": "gal"}
